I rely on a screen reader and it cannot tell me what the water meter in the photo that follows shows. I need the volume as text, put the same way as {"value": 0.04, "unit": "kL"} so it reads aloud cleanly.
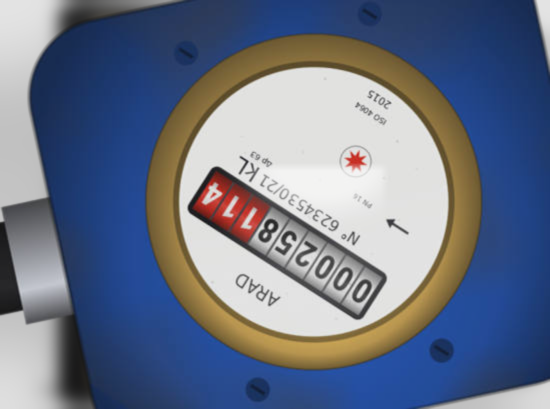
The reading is {"value": 258.114, "unit": "kL"}
